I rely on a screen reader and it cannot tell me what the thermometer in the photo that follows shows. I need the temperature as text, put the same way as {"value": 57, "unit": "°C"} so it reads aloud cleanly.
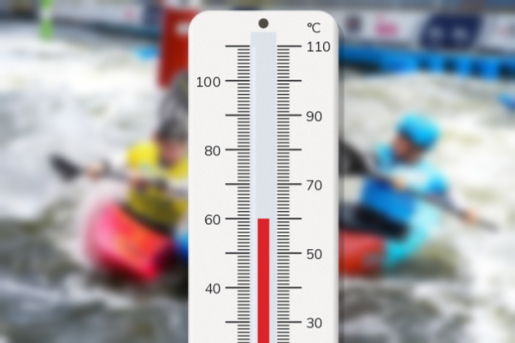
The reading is {"value": 60, "unit": "°C"}
